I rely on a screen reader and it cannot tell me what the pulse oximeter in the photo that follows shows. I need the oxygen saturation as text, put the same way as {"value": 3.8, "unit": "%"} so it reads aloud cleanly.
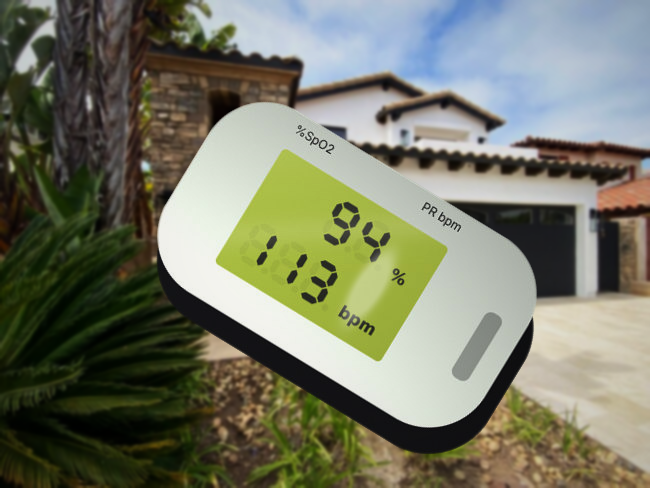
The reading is {"value": 94, "unit": "%"}
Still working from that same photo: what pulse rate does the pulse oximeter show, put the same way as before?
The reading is {"value": 113, "unit": "bpm"}
